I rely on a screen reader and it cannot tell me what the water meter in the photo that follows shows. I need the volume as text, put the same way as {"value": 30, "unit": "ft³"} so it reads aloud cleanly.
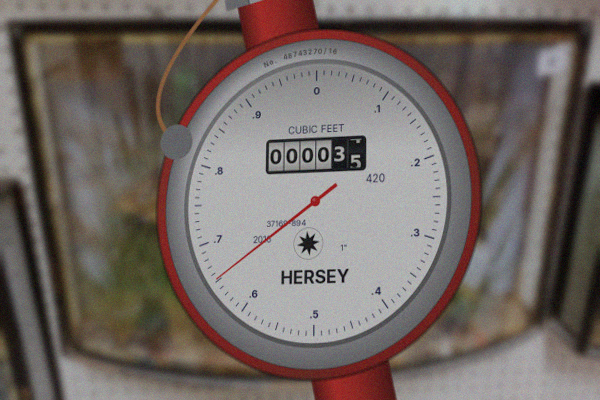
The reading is {"value": 34.65, "unit": "ft³"}
